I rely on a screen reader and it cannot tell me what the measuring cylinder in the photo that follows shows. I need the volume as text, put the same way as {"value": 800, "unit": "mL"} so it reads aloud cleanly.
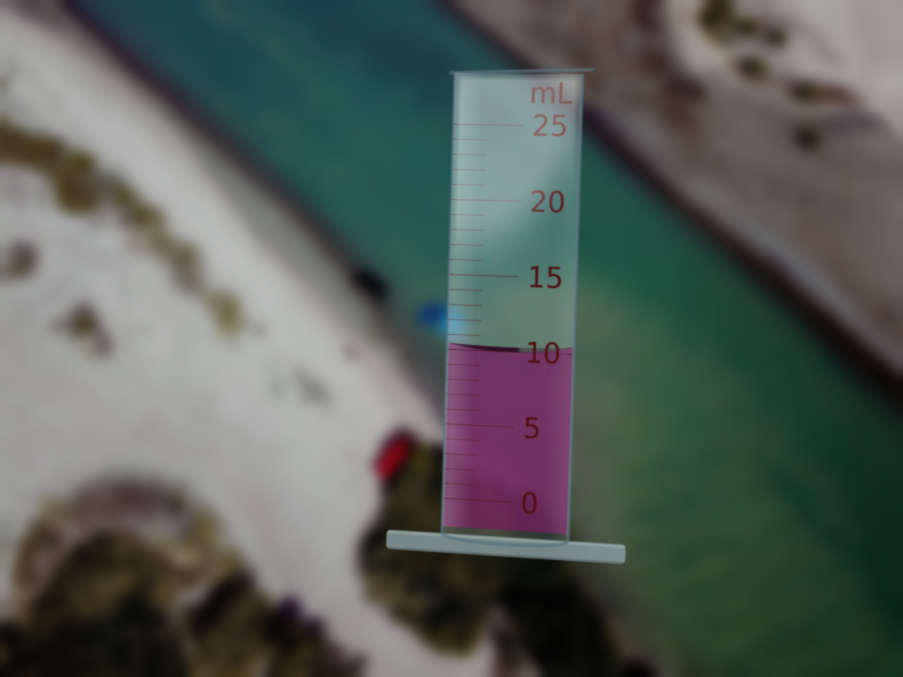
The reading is {"value": 10, "unit": "mL"}
